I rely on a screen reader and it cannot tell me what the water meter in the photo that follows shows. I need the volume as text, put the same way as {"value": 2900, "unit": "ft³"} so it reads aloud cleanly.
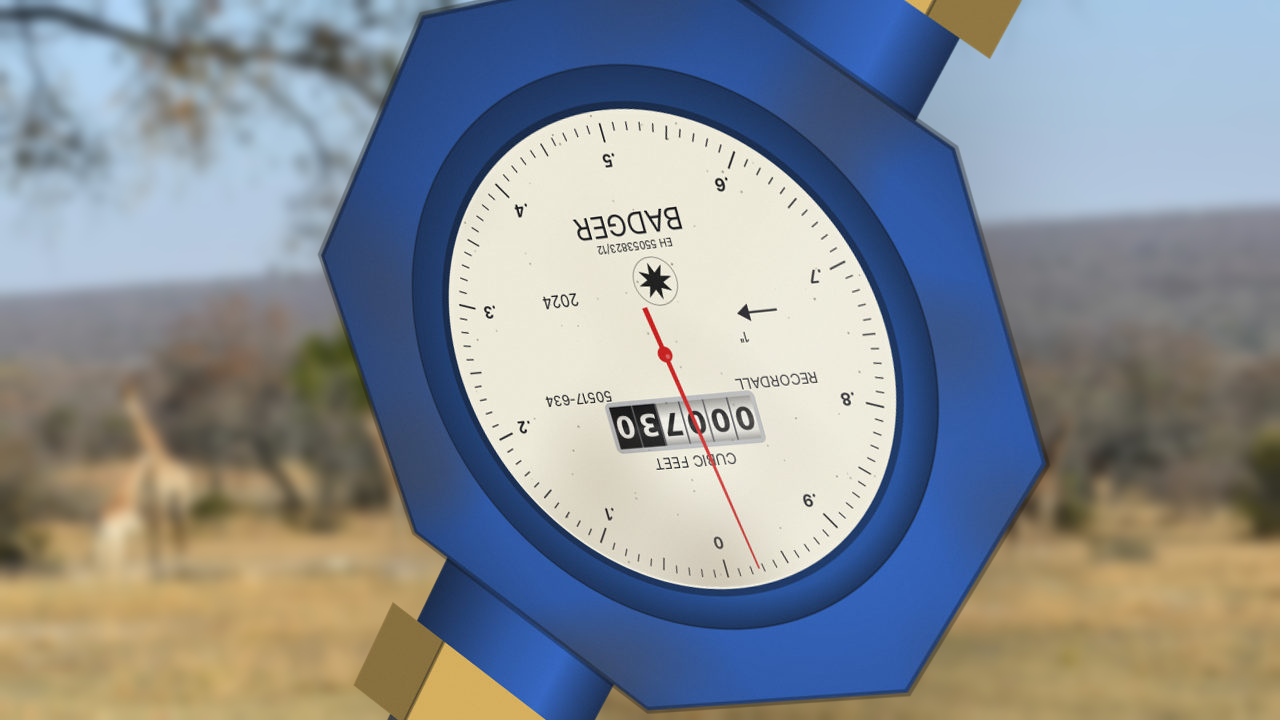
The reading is {"value": 729.97, "unit": "ft³"}
